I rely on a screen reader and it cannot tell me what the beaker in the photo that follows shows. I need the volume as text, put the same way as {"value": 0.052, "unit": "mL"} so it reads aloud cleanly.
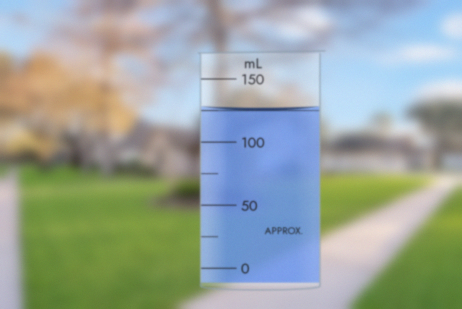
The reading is {"value": 125, "unit": "mL"}
